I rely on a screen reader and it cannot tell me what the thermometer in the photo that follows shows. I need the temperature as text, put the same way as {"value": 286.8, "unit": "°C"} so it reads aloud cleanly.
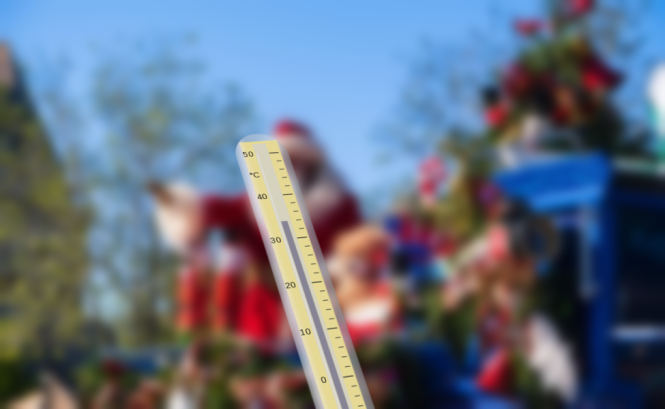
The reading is {"value": 34, "unit": "°C"}
